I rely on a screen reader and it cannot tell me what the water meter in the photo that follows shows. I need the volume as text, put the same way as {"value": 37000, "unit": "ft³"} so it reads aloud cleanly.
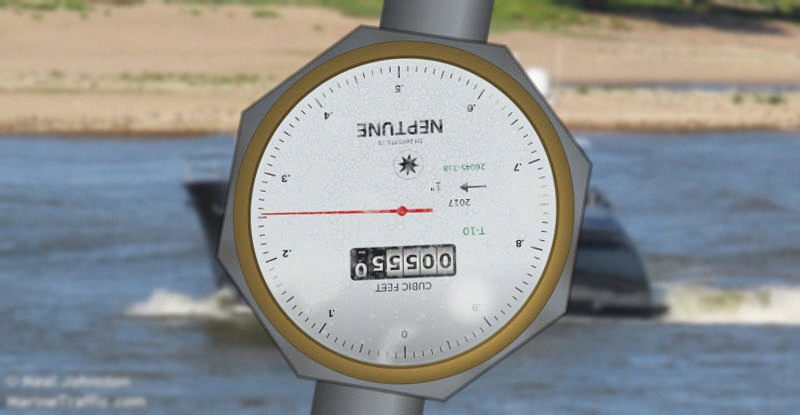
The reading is {"value": 5550.25, "unit": "ft³"}
